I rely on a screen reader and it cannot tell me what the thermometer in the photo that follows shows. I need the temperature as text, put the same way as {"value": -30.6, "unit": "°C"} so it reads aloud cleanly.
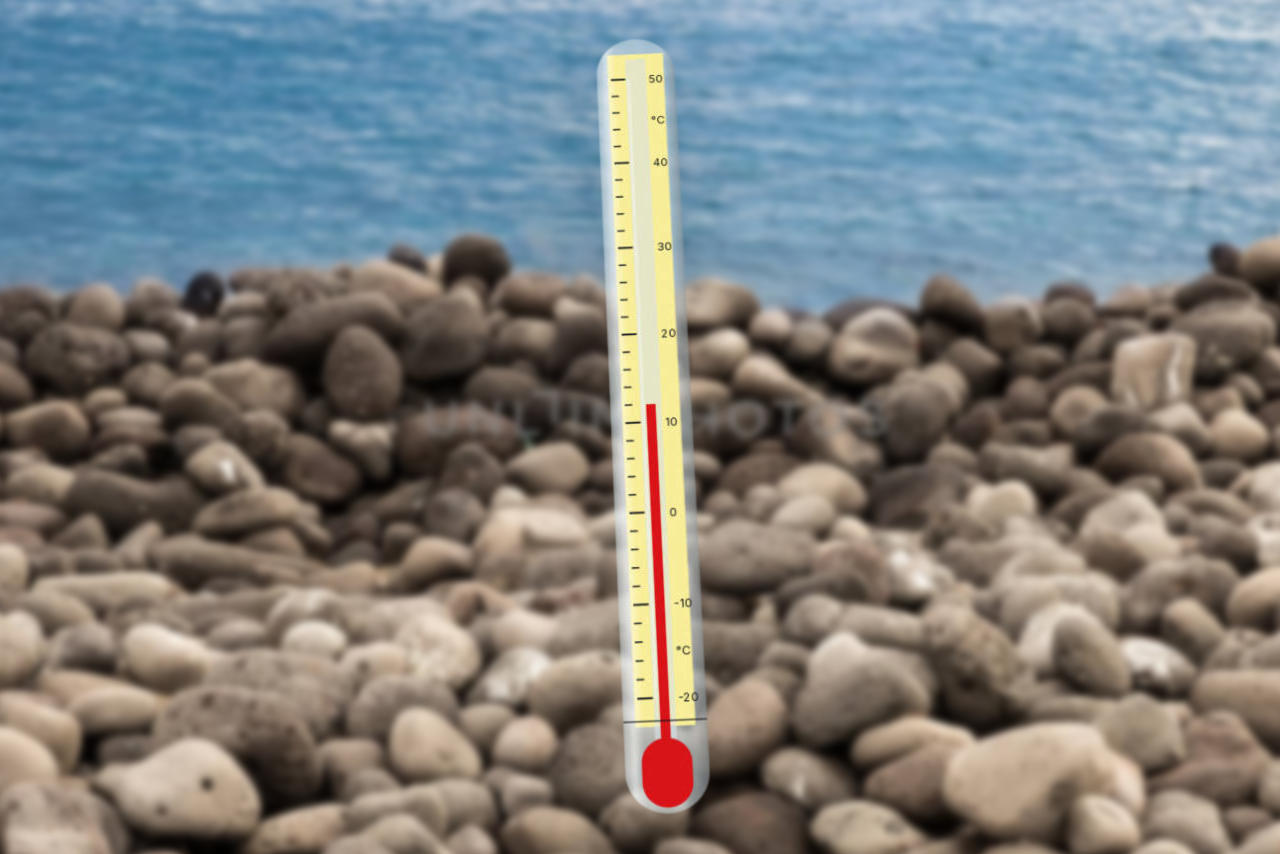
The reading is {"value": 12, "unit": "°C"}
